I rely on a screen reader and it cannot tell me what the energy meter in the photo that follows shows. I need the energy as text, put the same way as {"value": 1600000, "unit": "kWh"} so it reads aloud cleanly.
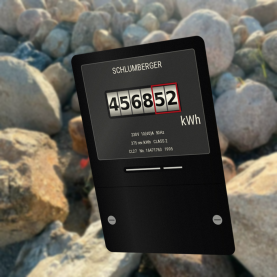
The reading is {"value": 4568.52, "unit": "kWh"}
